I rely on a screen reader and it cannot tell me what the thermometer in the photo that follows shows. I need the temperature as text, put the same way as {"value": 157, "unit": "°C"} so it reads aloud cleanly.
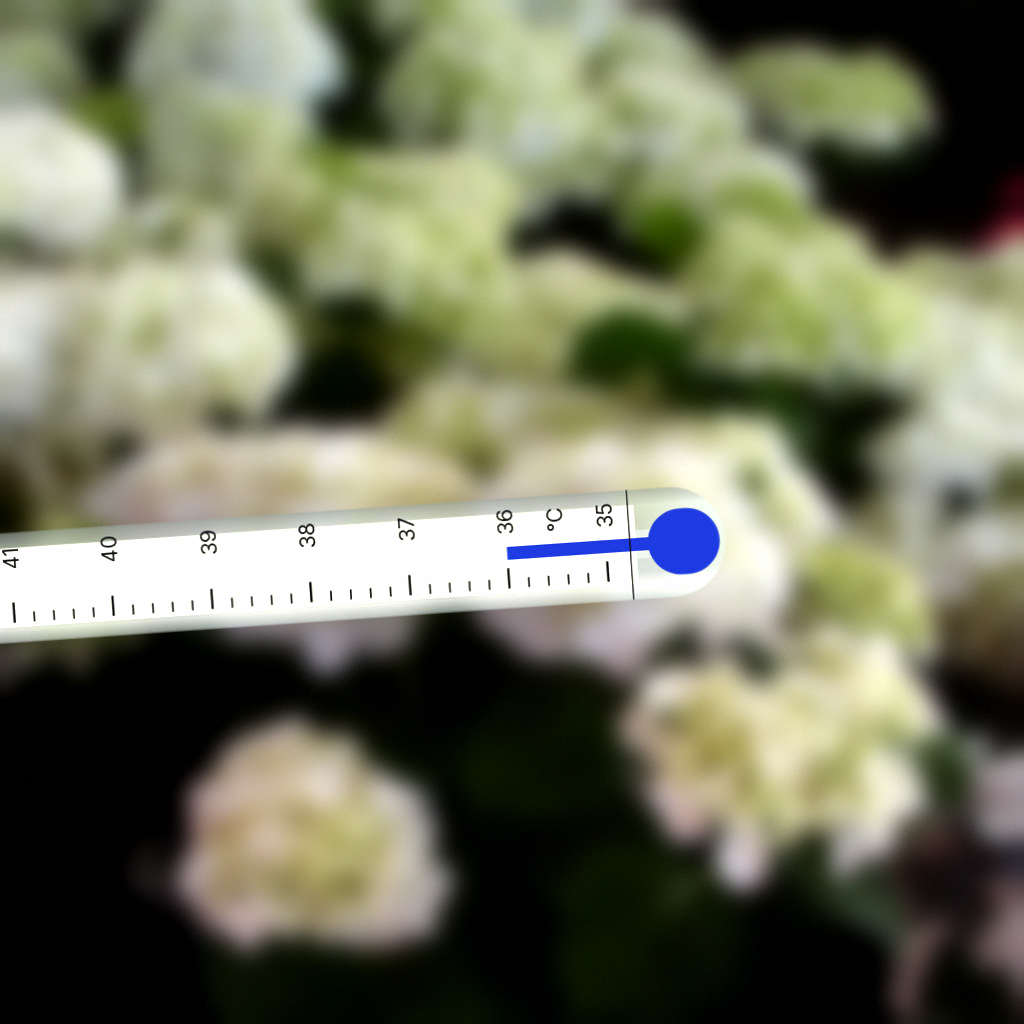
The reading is {"value": 36, "unit": "°C"}
